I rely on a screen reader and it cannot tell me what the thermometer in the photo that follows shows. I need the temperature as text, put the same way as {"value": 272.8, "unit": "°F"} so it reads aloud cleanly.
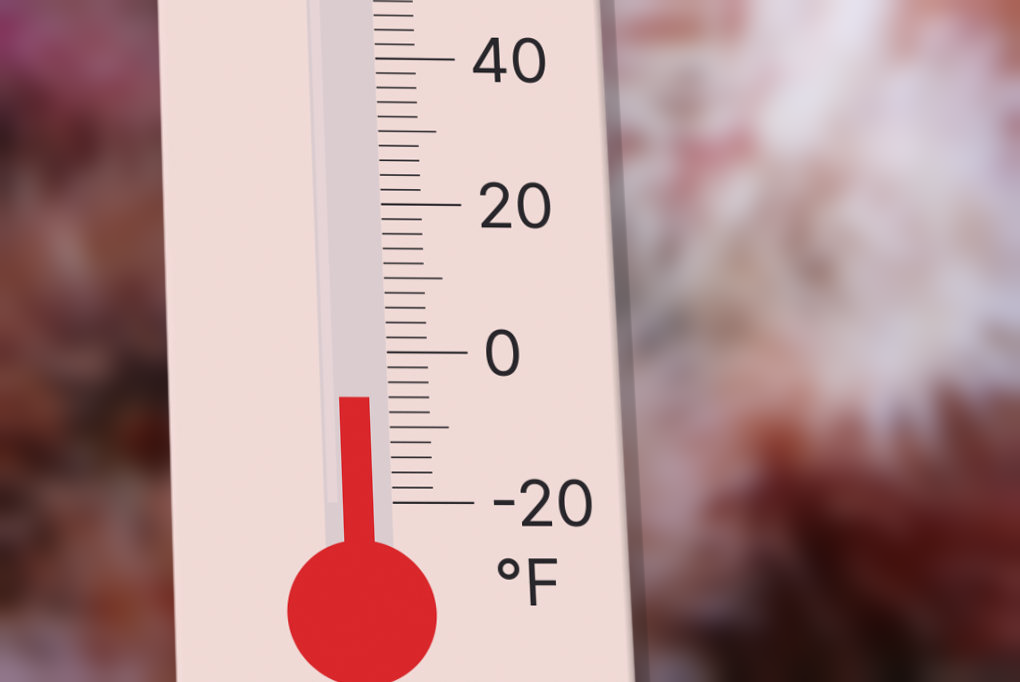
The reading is {"value": -6, "unit": "°F"}
